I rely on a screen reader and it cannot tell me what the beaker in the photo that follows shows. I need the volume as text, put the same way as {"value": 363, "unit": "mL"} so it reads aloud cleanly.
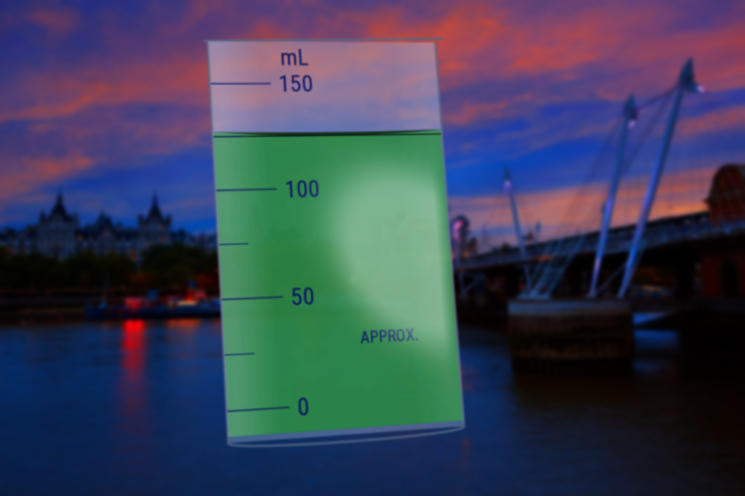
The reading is {"value": 125, "unit": "mL"}
